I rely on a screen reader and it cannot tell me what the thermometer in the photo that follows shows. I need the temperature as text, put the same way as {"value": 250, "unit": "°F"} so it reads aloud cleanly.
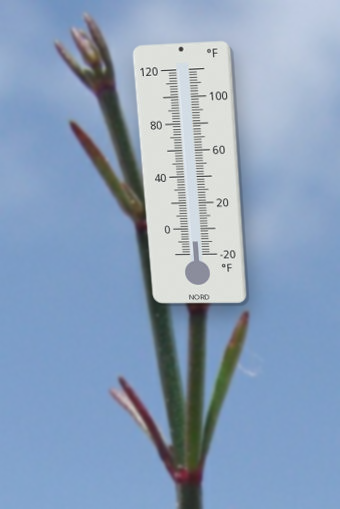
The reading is {"value": -10, "unit": "°F"}
